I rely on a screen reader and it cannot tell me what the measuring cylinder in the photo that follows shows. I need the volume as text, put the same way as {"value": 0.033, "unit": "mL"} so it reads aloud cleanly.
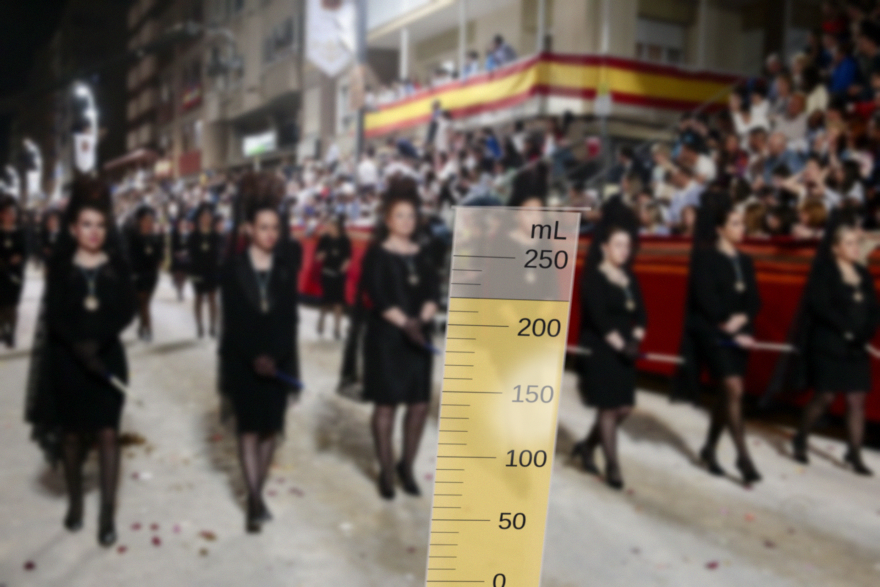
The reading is {"value": 220, "unit": "mL"}
